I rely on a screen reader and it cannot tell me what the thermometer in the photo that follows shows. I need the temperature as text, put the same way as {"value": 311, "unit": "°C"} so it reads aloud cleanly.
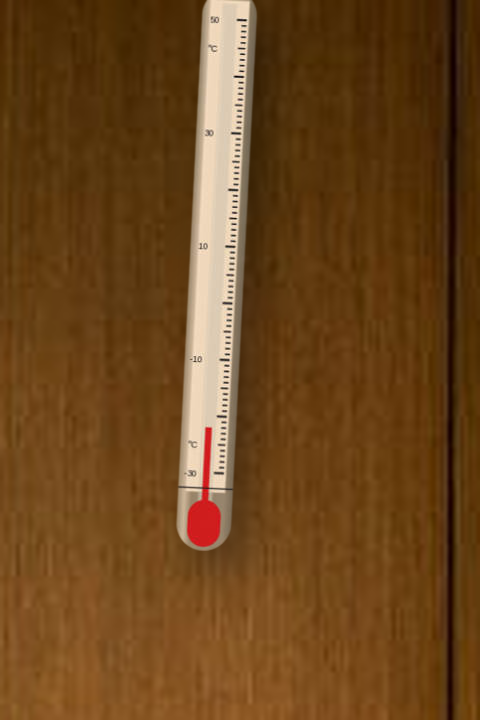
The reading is {"value": -22, "unit": "°C"}
